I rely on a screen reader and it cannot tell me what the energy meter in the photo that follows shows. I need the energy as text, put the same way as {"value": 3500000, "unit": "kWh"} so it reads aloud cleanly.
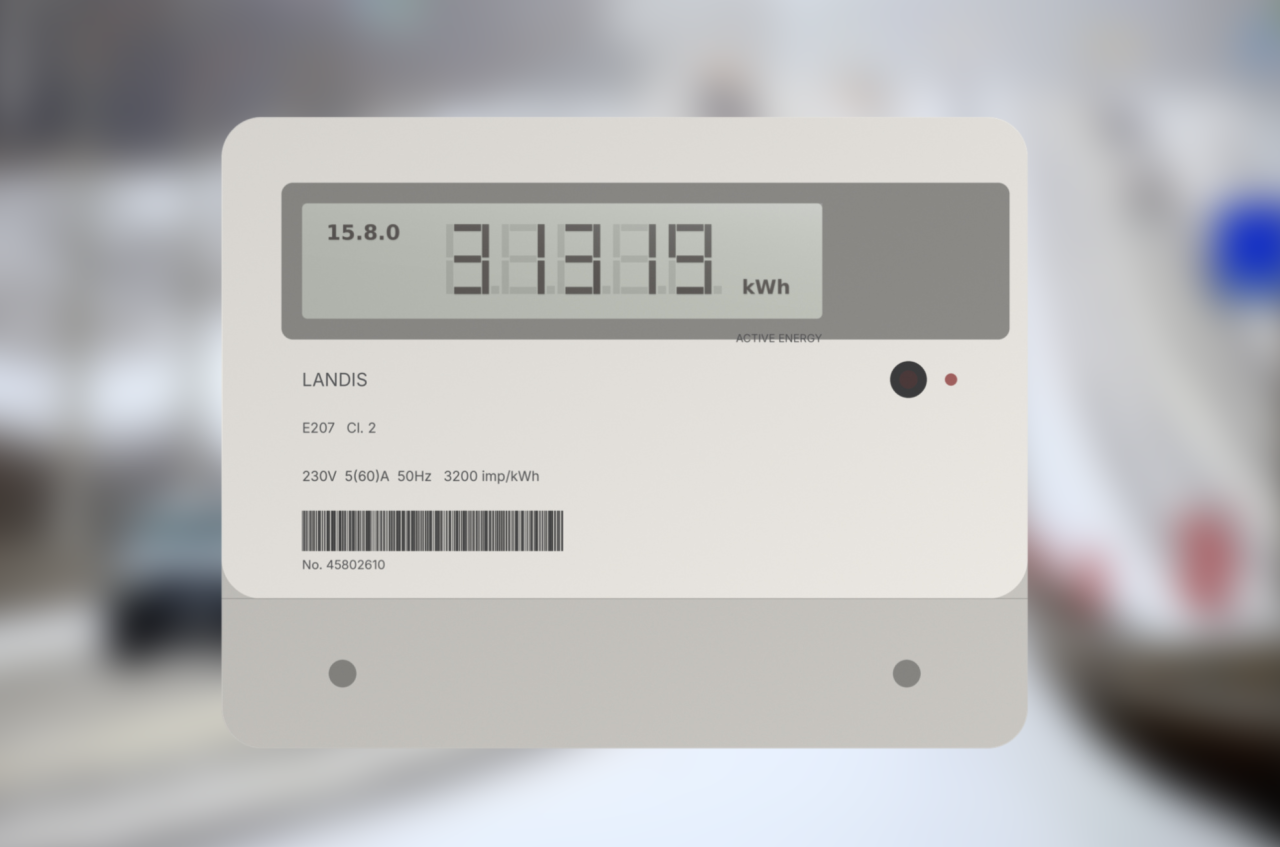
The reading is {"value": 31319, "unit": "kWh"}
